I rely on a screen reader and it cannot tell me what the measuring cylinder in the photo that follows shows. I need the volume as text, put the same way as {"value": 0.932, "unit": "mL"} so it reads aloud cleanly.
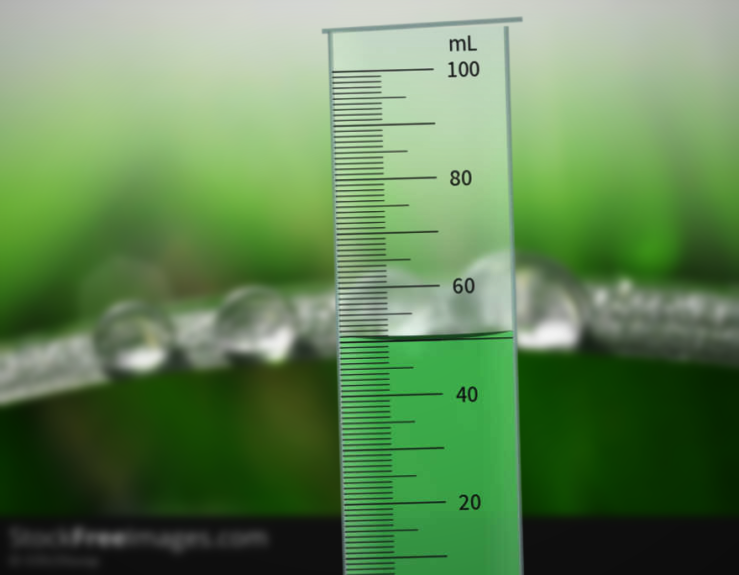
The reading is {"value": 50, "unit": "mL"}
